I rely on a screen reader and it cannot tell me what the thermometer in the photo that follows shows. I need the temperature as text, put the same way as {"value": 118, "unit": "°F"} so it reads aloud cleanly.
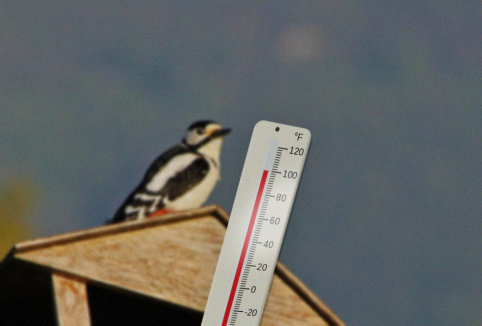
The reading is {"value": 100, "unit": "°F"}
